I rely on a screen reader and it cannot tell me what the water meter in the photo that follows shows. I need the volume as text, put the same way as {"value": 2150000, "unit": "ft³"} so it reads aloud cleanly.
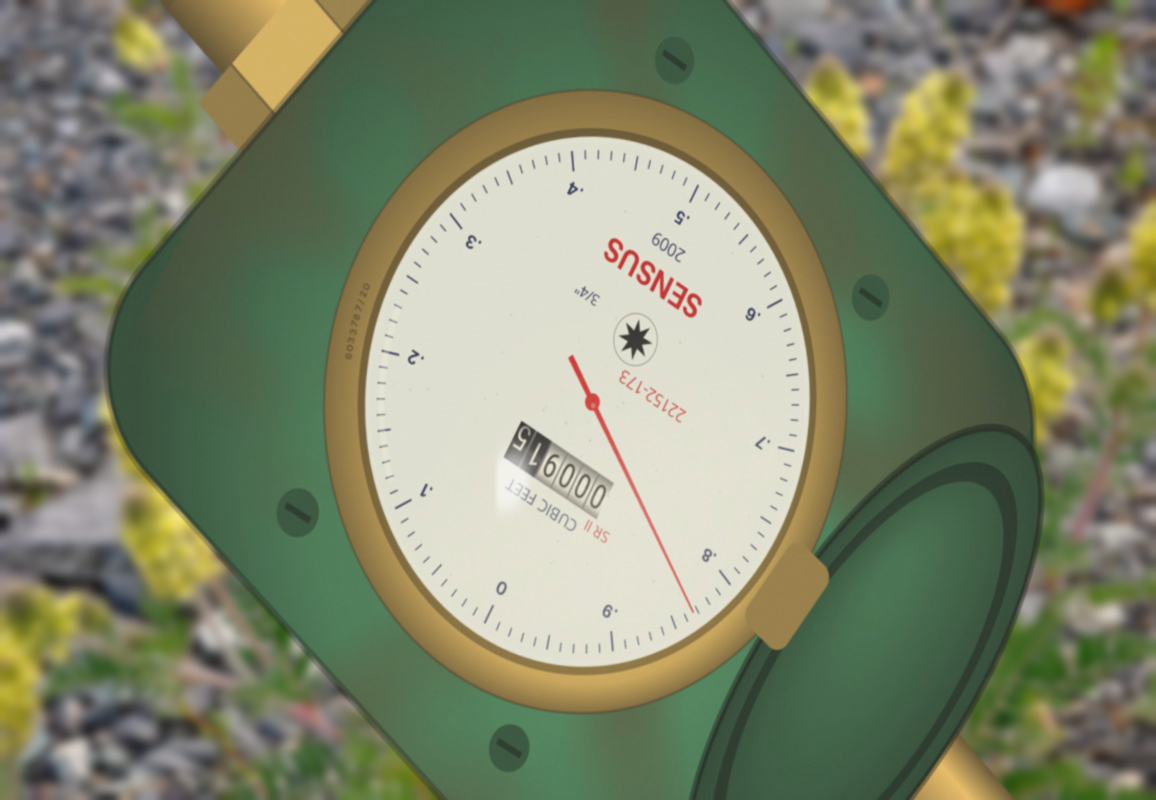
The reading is {"value": 914.83, "unit": "ft³"}
